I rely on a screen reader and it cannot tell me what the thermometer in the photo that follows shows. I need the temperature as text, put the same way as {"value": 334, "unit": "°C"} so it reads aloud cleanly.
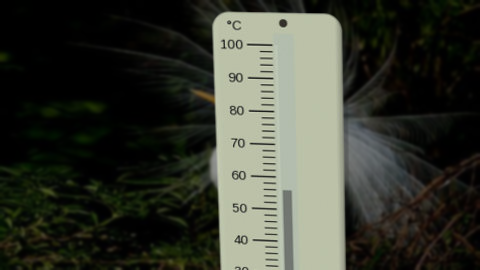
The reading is {"value": 56, "unit": "°C"}
